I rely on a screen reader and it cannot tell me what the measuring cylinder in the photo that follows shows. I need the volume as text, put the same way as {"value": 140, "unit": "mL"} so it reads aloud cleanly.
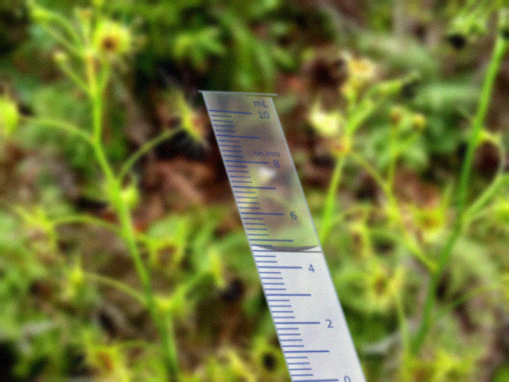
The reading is {"value": 4.6, "unit": "mL"}
